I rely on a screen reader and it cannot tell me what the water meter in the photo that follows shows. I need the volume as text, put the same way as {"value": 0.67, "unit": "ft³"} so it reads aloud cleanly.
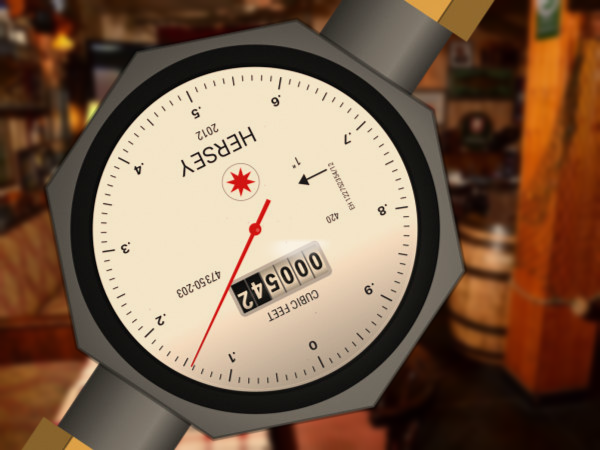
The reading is {"value": 542.14, "unit": "ft³"}
